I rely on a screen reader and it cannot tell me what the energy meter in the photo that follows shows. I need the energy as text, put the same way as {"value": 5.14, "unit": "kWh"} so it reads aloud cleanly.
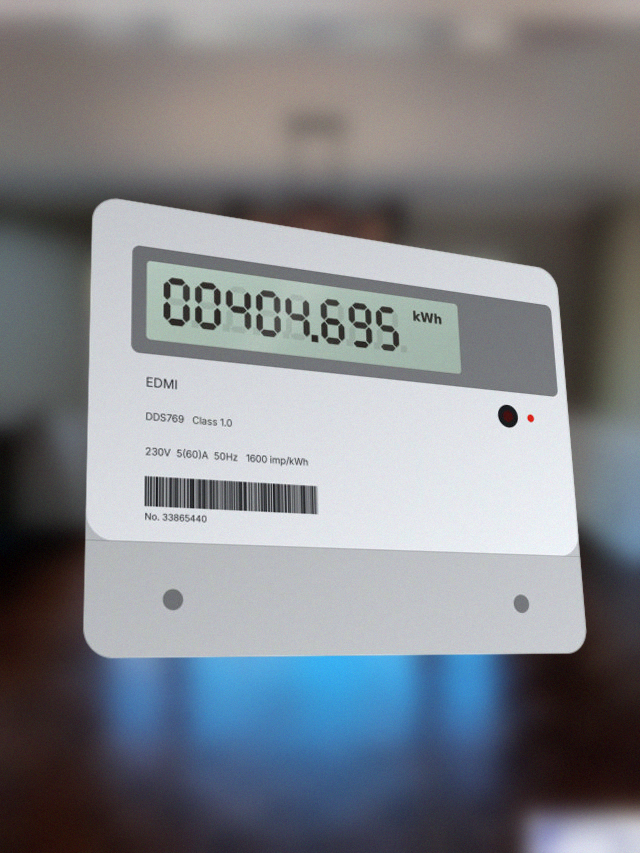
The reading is {"value": 404.695, "unit": "kWh"}
